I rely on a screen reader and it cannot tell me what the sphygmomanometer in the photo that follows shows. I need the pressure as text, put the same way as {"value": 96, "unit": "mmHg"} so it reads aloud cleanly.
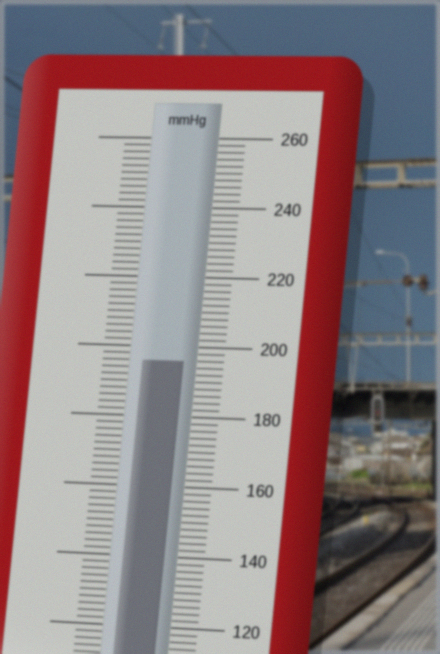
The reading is {"value": 196, "unit": "mmHg"}
